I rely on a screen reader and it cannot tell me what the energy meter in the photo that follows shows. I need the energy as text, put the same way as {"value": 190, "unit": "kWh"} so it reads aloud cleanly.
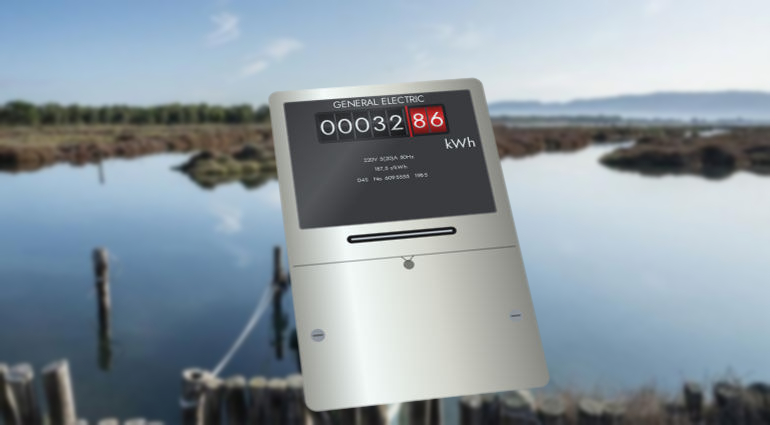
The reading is {"value": 32.86, "unit": "kWh"}
